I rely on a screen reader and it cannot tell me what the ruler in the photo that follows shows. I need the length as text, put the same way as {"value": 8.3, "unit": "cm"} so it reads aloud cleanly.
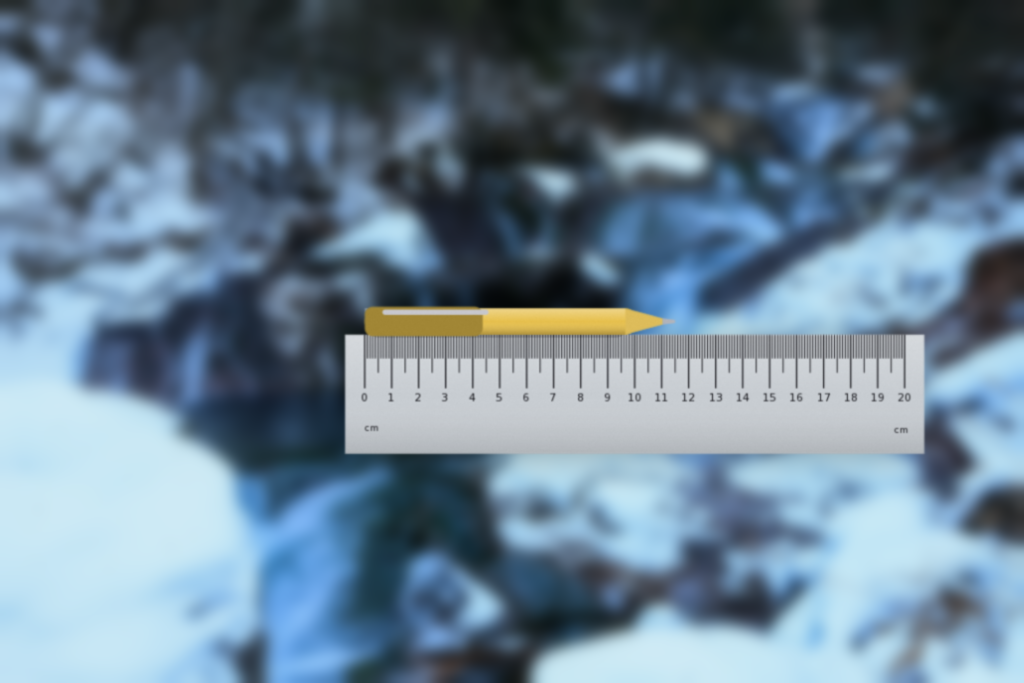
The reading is {"value": 11.5, "unit": "cm"}
